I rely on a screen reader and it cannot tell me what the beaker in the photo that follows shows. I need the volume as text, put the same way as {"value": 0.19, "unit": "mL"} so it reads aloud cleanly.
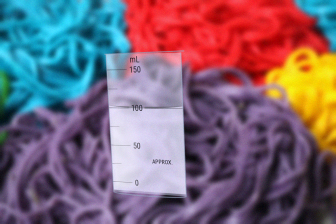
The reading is {"value": 100, "unit": "mL"}
